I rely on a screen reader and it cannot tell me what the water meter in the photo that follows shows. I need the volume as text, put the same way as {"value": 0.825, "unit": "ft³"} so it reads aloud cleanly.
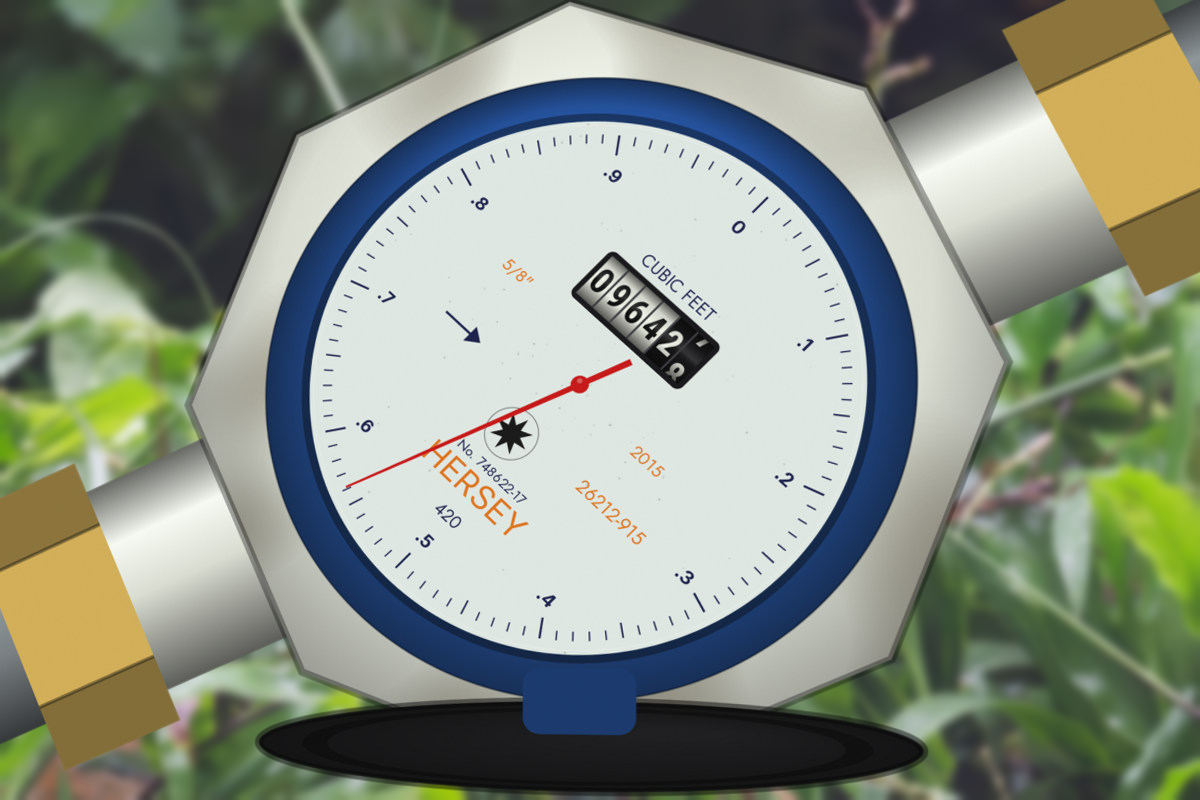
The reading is {"value": 96427.56, "unit": "ft³"}
